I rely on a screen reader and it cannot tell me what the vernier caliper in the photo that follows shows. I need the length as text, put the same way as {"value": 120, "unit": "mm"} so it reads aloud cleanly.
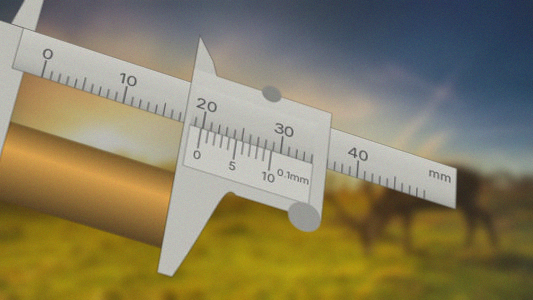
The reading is {"value": 19.8, "unit": "mm"}
